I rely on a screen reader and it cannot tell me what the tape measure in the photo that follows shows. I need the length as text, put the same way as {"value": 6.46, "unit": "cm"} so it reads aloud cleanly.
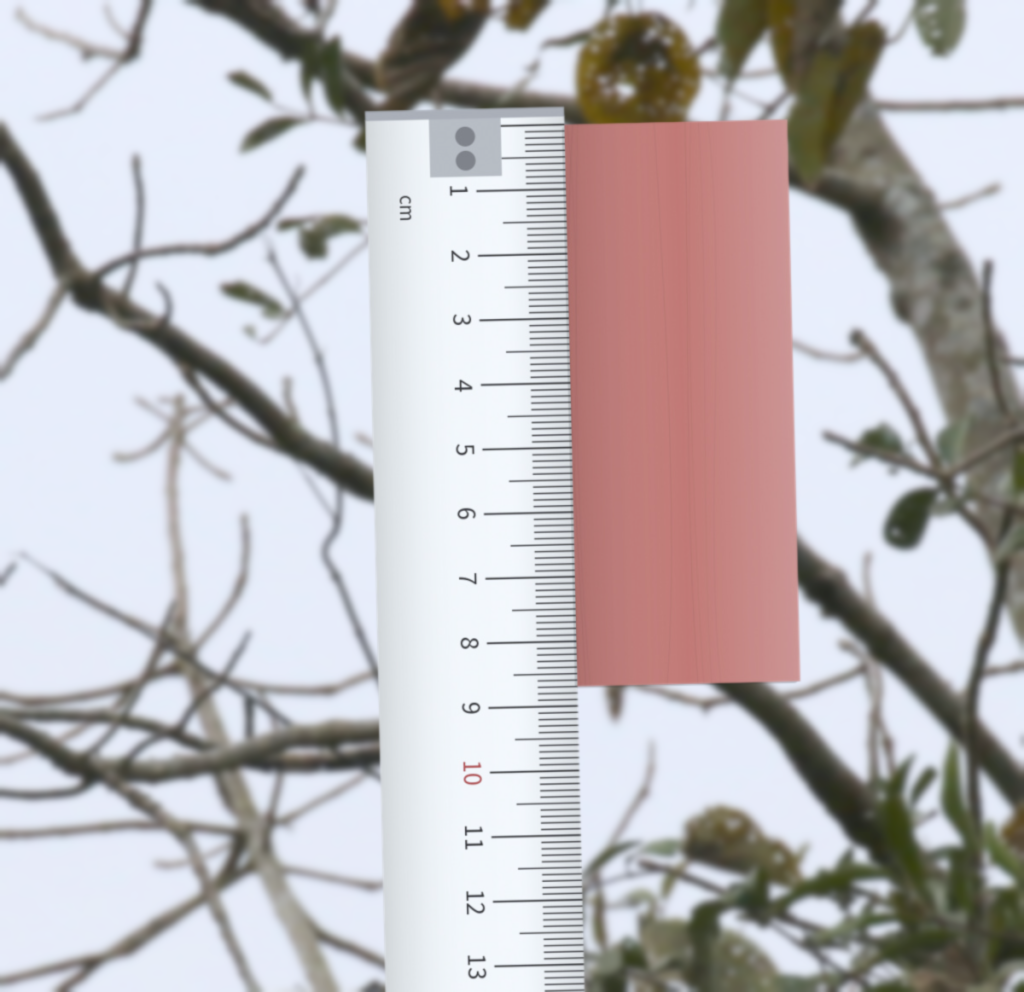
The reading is {"value": 8.7, "unit": "cm"}
